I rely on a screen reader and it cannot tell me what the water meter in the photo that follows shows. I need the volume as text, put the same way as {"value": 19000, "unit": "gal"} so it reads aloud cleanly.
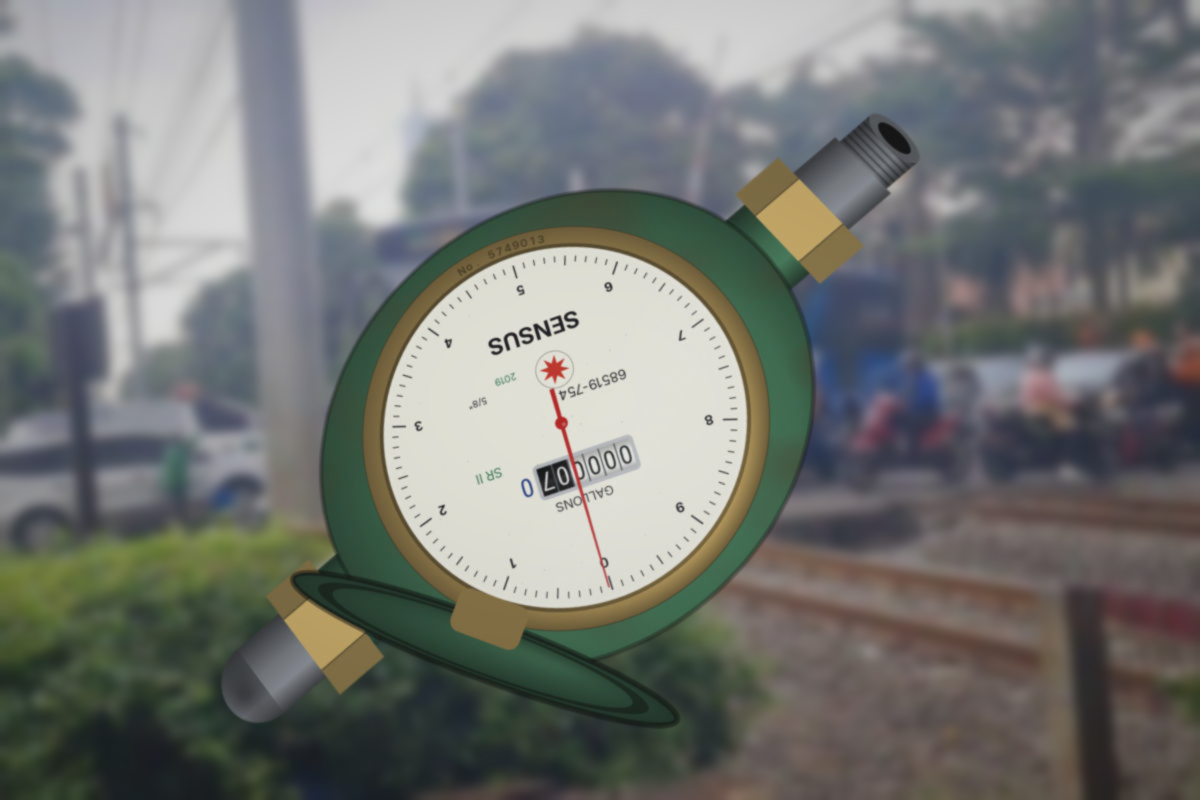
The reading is {"value": 70.0, "unit": "gal"}
